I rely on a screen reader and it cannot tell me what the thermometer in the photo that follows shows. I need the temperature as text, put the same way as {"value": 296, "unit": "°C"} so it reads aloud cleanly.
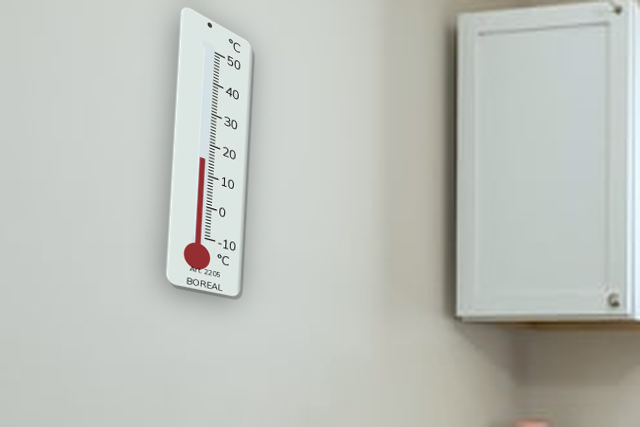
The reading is {"value": 15, "unit": "°C"}
